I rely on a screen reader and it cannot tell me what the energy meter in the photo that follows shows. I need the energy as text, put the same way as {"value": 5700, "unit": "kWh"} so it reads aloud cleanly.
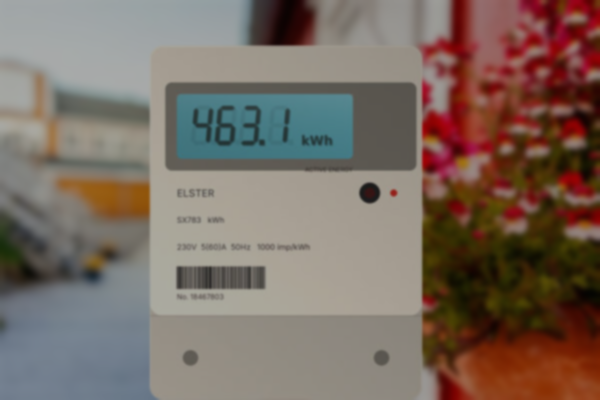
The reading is {"value": 463.1, "unit": "kWh"}
